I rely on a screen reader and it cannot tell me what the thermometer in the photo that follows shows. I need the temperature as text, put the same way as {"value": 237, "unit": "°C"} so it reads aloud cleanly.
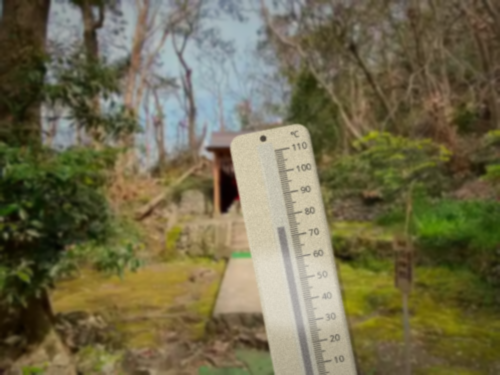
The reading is {"value": 75, "unit": "°C"}
